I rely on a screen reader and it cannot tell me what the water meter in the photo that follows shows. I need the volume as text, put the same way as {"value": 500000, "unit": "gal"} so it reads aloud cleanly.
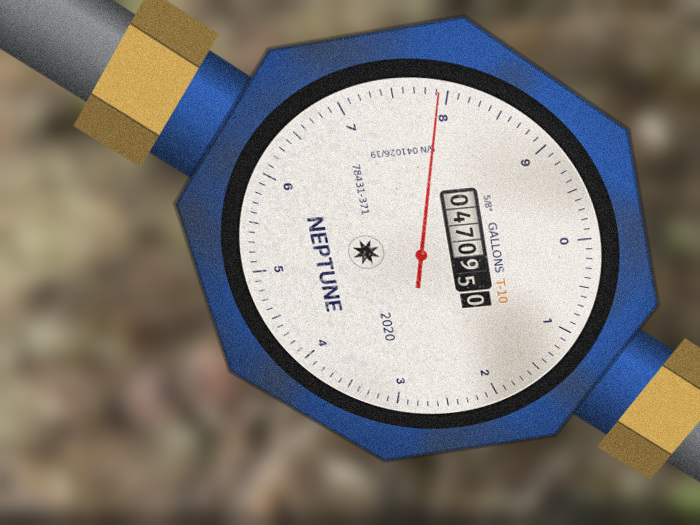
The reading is {"value": 470947.9, "unit": "gal"}
